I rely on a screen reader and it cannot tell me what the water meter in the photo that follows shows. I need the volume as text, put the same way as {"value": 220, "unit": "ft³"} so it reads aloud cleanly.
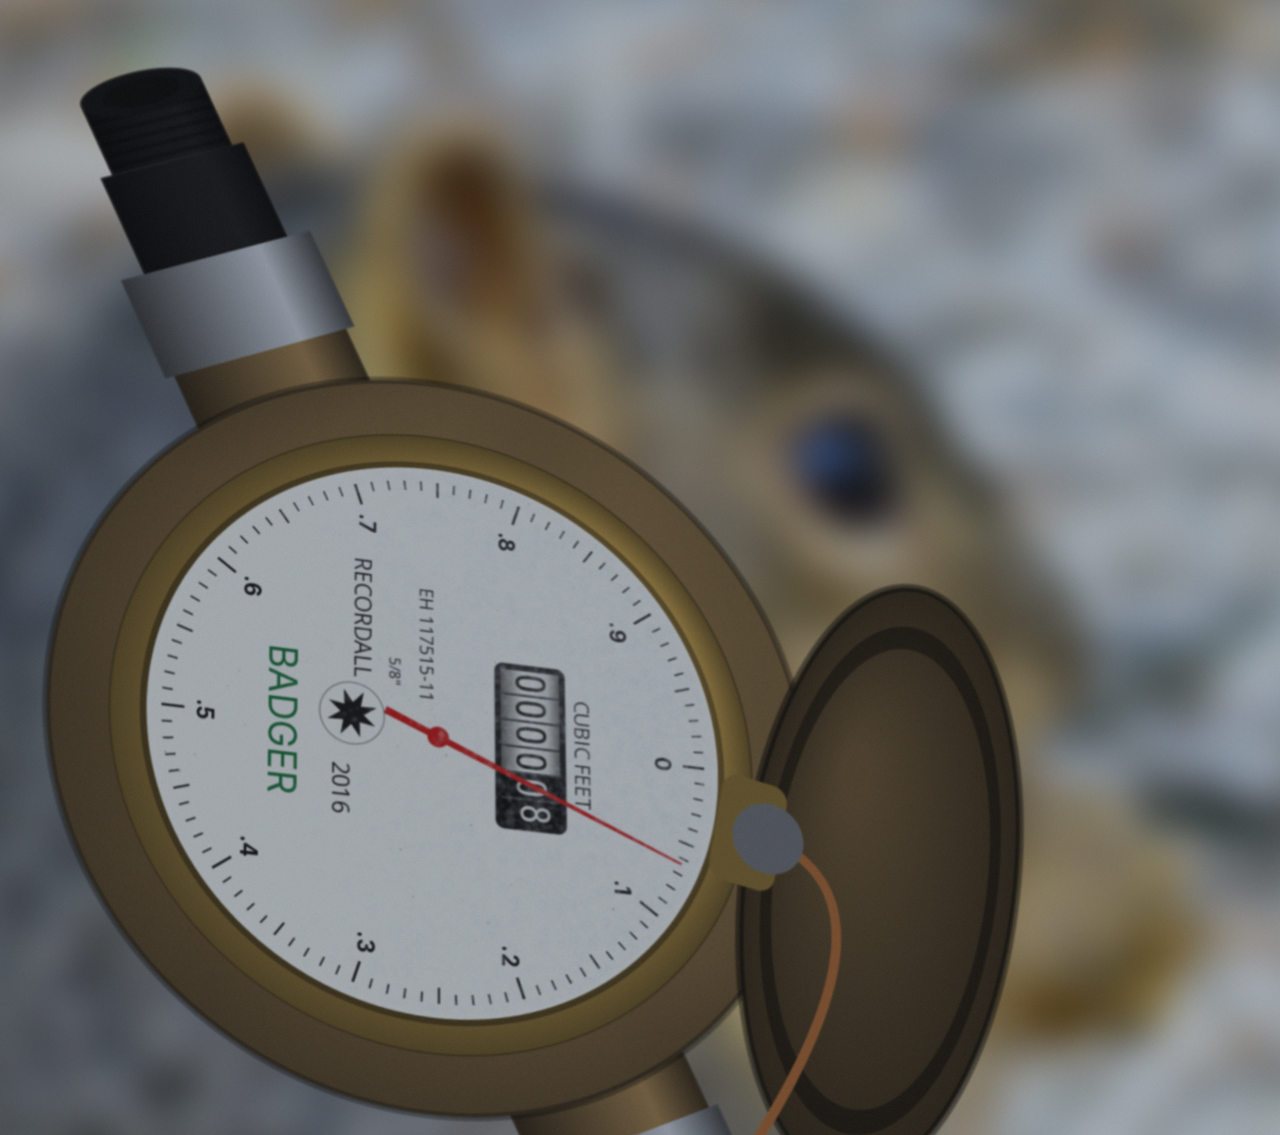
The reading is {"value": 8.06, "unit": "ft³"}
